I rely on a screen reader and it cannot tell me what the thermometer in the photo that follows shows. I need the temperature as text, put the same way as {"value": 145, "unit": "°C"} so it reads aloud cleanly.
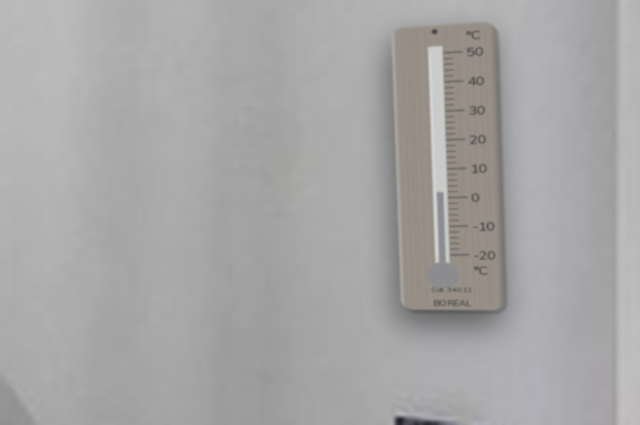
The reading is {"value": 2, "unit": "°C"}
